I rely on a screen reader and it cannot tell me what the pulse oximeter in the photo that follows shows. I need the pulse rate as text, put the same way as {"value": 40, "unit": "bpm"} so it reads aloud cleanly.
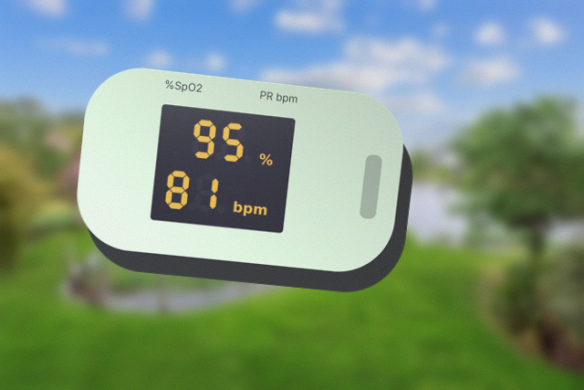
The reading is {"value": 81, "unit": "bpm"}
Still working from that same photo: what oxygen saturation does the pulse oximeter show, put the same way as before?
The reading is {"value": 95, "unit": "%"}
